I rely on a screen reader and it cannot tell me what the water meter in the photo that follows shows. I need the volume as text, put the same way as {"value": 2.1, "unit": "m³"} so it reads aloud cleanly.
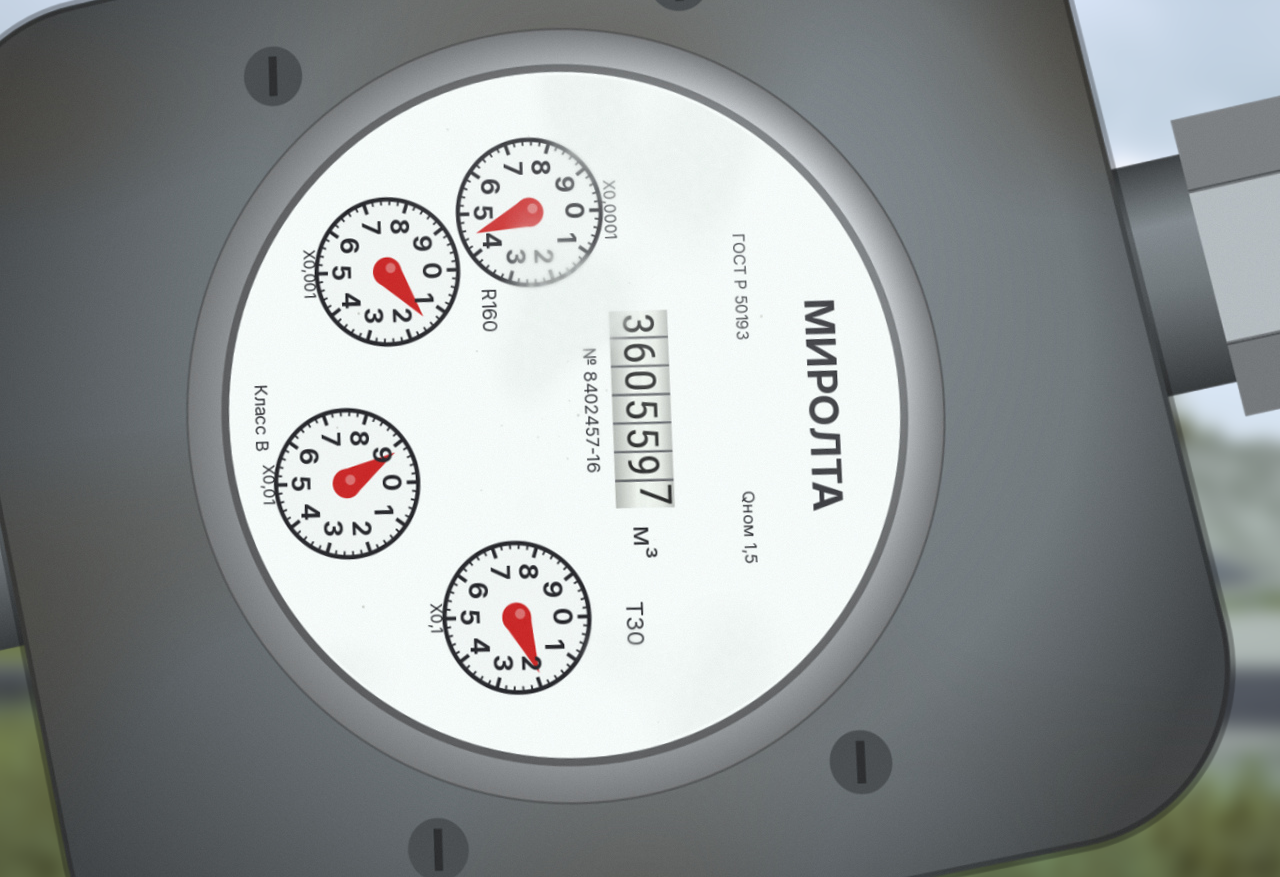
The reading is {"value": 3605597.1914, "unit": "m³"}
